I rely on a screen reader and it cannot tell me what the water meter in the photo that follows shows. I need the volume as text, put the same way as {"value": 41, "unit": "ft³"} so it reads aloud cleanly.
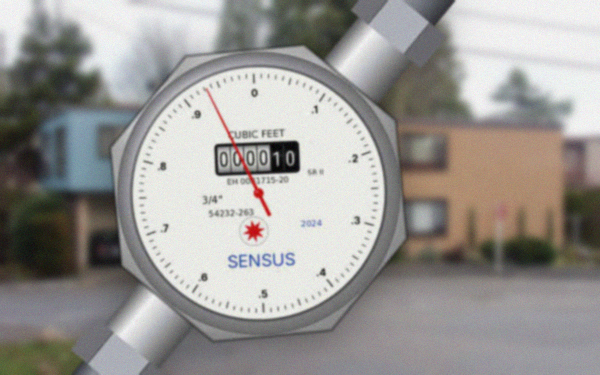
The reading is {"value": 9.93, "unit": "ft³"}
